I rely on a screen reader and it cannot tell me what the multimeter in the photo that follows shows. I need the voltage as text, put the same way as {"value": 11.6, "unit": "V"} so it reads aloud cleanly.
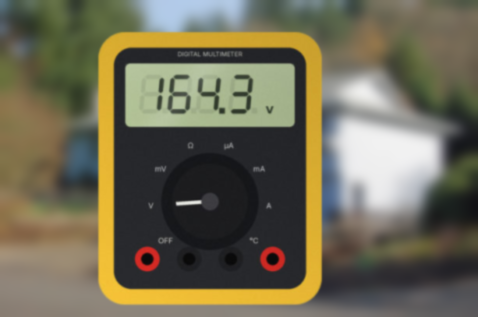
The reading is {"value": 164.3, "unit": "V"}
